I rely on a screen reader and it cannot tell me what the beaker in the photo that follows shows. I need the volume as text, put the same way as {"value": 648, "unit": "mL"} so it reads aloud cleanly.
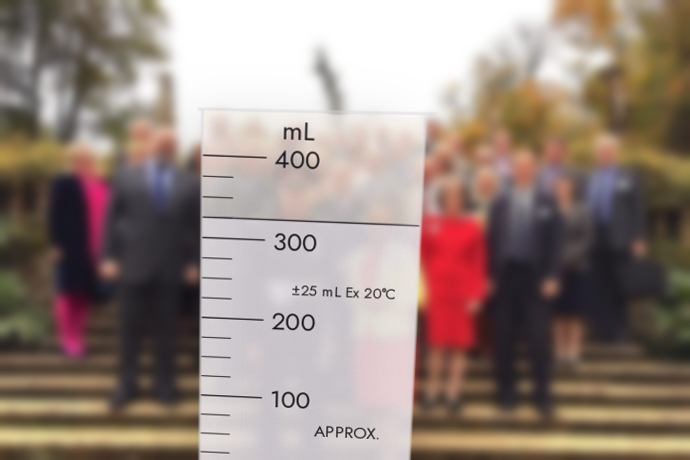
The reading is {"value": 325, "unit": "mL"}
